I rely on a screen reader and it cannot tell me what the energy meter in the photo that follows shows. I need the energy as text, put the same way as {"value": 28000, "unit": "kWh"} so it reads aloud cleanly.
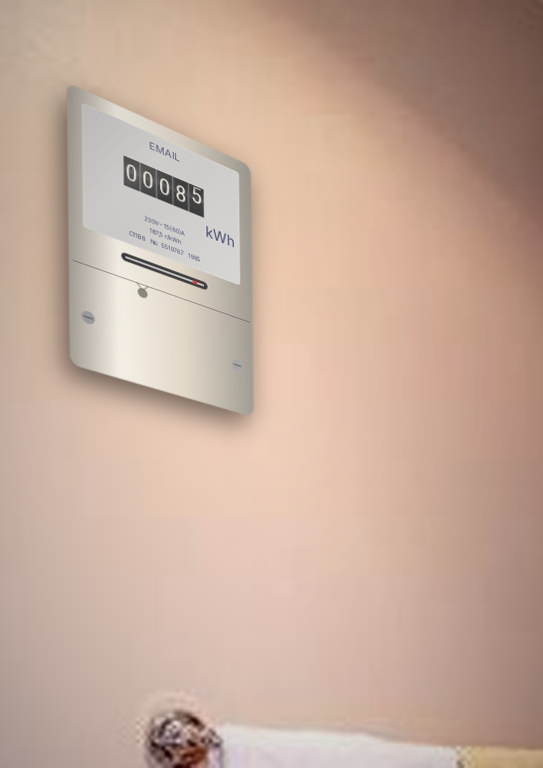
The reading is {"value": 85, "unit": "kWh"}
